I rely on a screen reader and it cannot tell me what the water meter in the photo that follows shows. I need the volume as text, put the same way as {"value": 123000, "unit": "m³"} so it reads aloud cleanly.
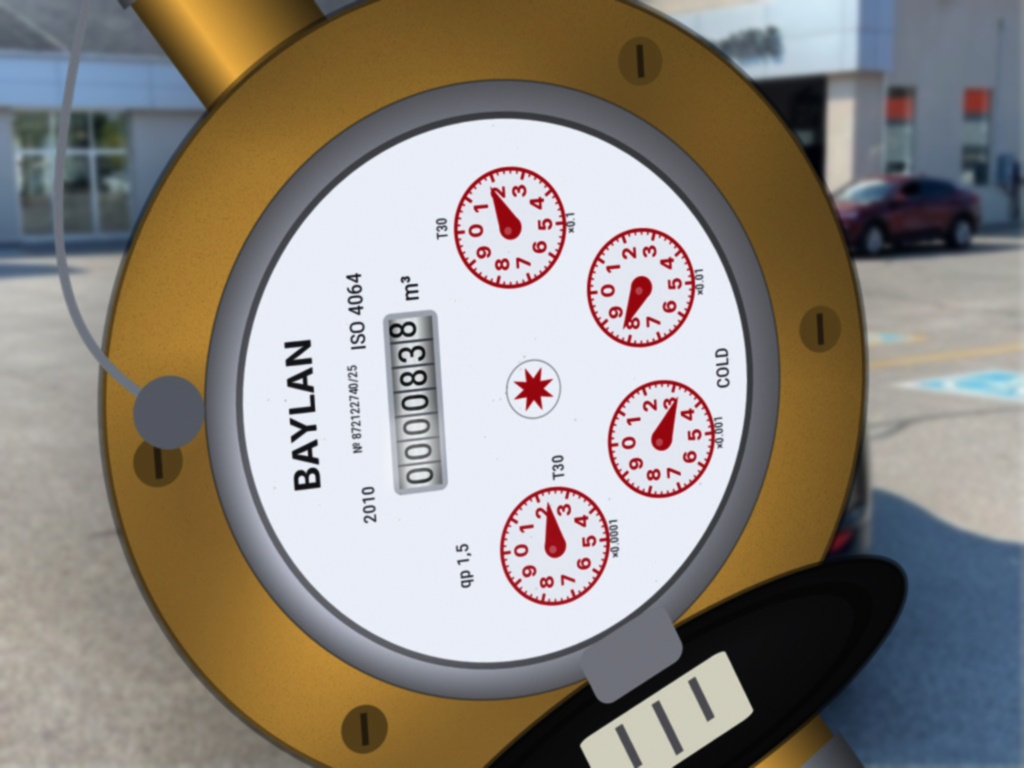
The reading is {"value": 838.1832, "unit": "m³"}
